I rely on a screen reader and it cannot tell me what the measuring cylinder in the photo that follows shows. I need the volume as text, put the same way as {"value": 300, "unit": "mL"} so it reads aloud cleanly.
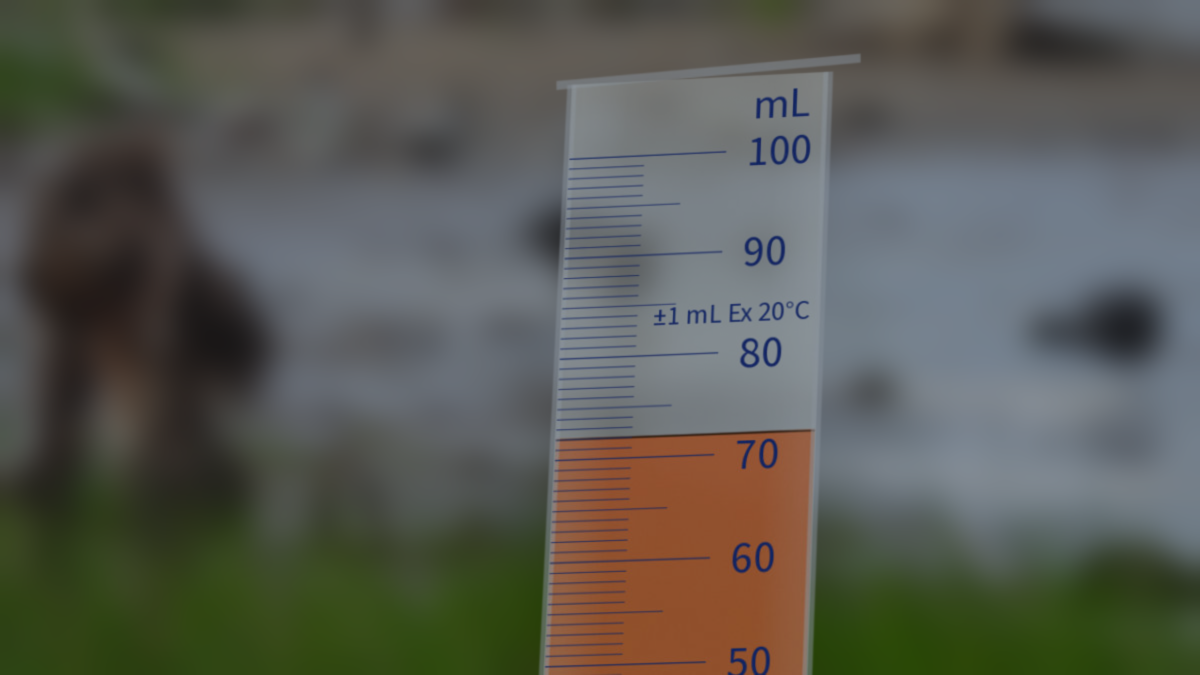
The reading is {"value": 72, "unit": "mL"}
